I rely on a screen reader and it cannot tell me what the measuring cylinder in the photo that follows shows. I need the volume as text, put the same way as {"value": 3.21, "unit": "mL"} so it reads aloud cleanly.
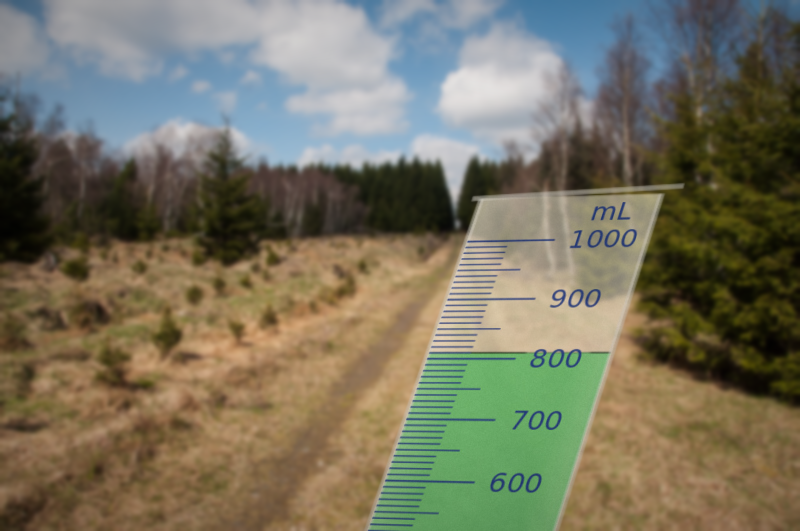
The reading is {"value": 810, "unit": "mL"}
